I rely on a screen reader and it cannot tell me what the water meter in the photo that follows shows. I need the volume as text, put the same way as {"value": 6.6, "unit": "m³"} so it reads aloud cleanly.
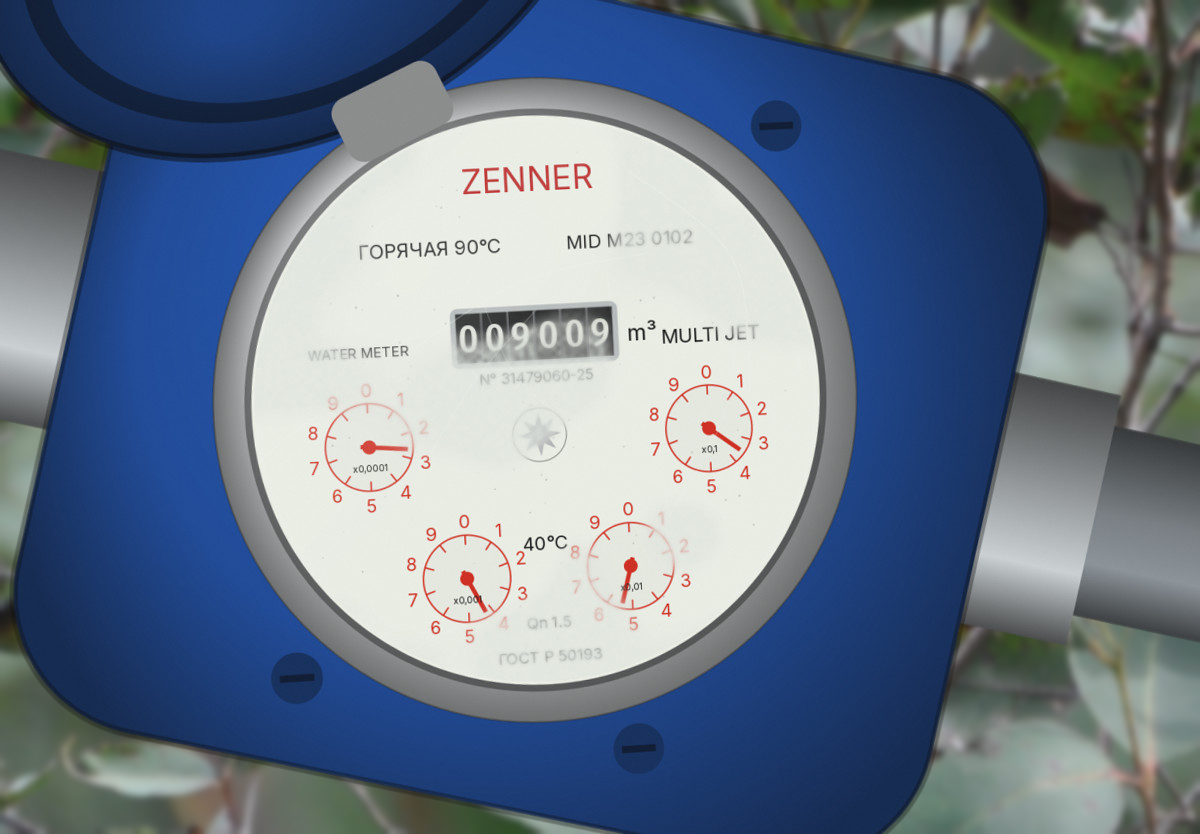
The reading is {"value": 9009.3542, "unit": "m³"}
